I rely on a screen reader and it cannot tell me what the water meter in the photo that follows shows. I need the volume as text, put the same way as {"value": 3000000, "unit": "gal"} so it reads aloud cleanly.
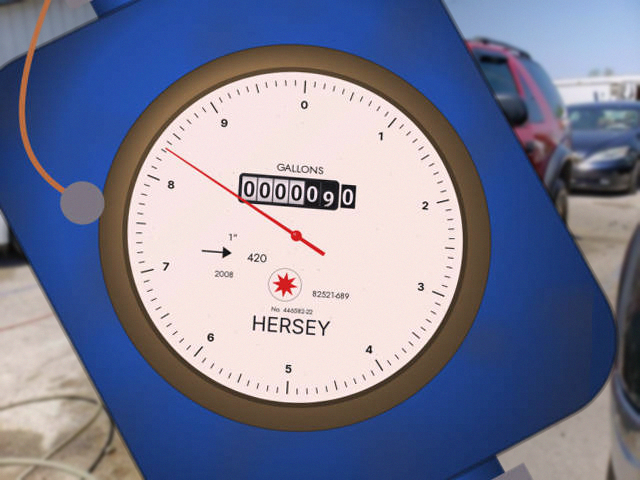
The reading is {"value": 88.3, "unit": "gal"}
